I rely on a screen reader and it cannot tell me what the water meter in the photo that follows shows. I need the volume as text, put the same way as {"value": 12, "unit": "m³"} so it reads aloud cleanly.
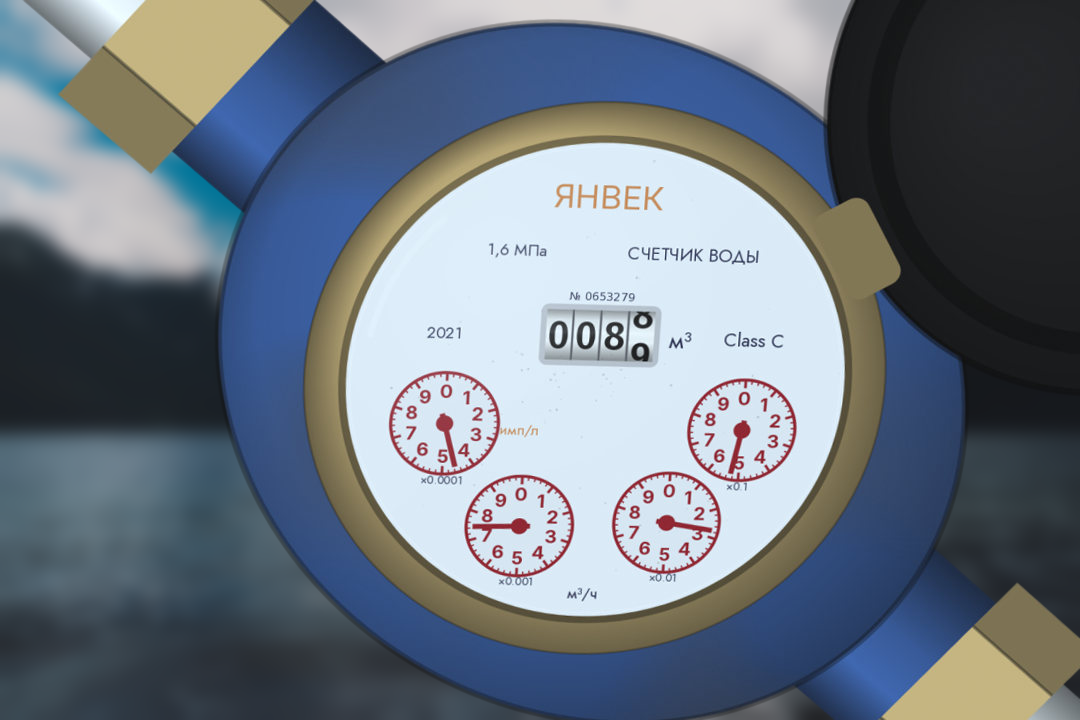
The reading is {"value": 88.5274, "unit": "m³"}
